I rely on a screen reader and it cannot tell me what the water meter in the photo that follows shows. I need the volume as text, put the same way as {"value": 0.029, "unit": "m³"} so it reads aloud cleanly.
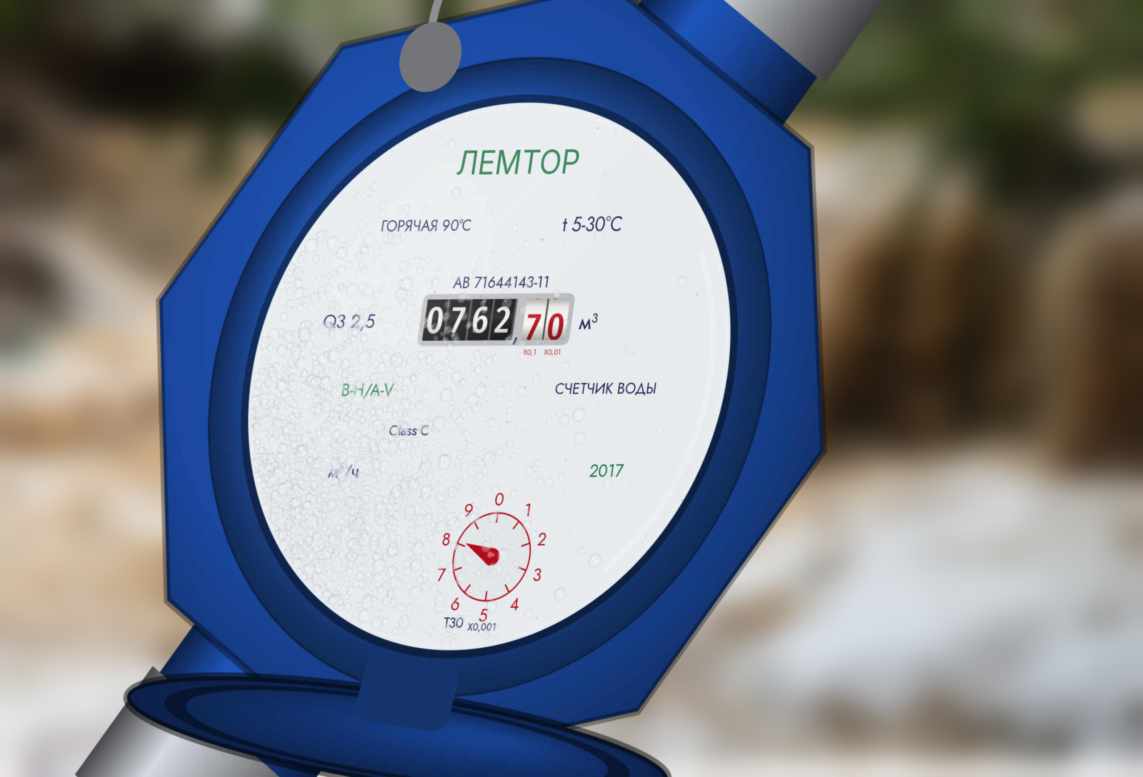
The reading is {"value": 762.698, "unit": "m³"}
